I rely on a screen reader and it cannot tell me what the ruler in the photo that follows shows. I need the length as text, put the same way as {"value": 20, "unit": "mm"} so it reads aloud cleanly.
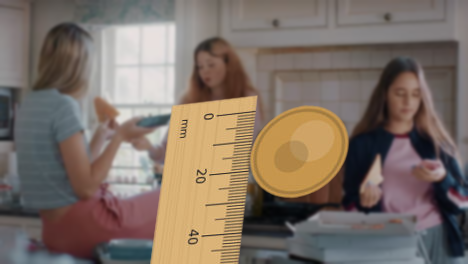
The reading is {"value": 30, "unit": "mm"}
